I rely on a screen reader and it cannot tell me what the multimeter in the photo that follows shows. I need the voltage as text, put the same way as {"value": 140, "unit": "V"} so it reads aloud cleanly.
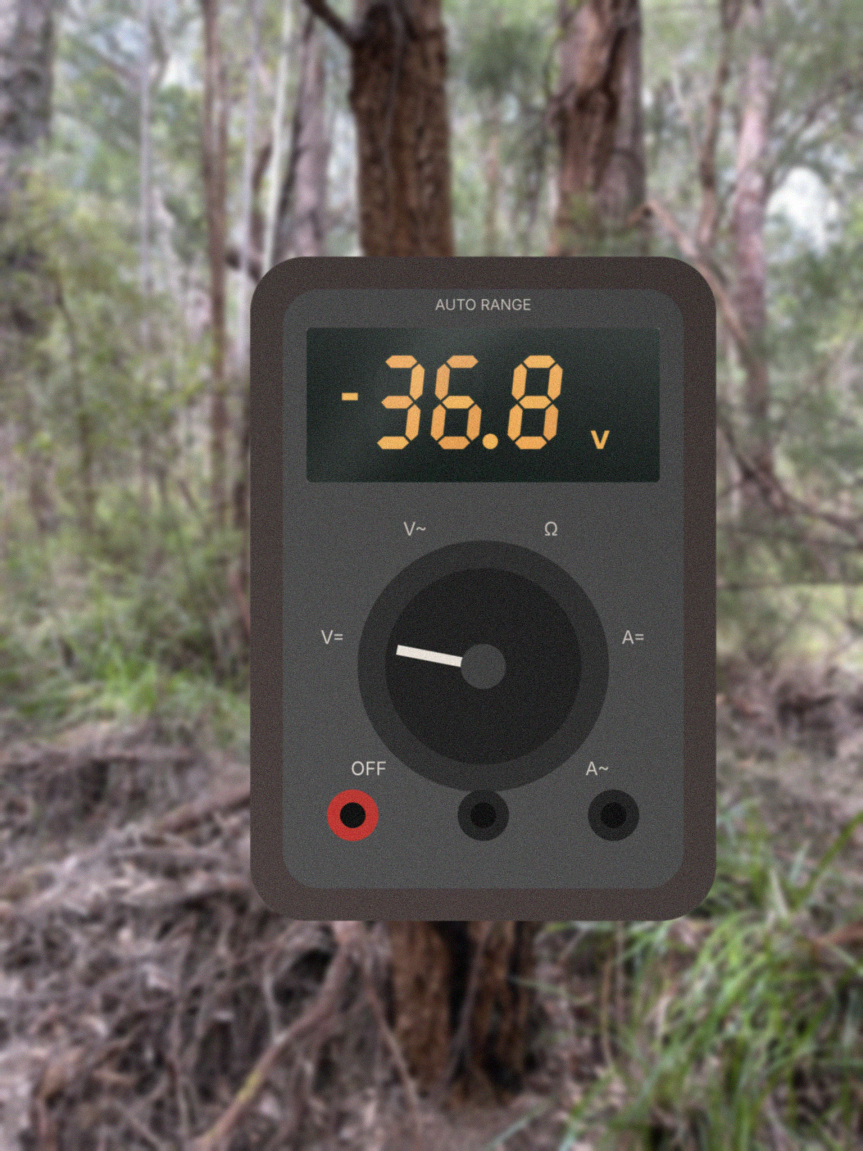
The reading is {"value": -36.8, "unit": "V"}
